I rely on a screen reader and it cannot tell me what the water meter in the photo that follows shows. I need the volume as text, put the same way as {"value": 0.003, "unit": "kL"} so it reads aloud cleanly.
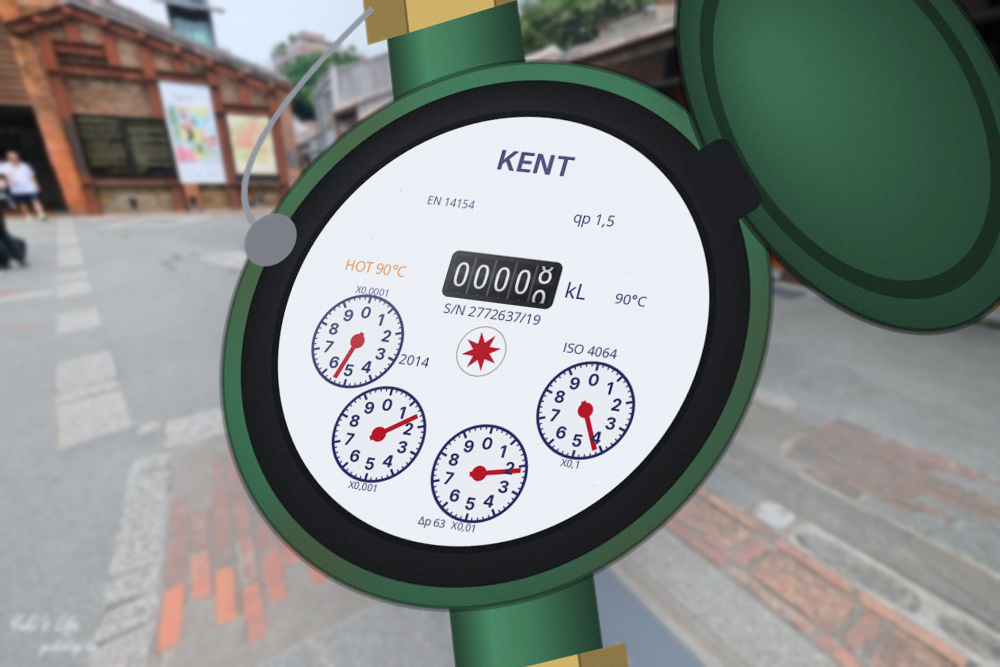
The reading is {"value": 8.4215, "unit": "kL"}
